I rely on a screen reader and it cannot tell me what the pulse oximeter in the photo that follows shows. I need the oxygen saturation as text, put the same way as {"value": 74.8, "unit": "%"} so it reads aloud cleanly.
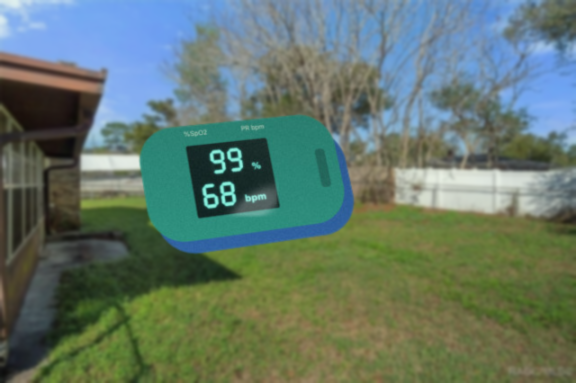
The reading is {"value": 99, "unit": "%"}
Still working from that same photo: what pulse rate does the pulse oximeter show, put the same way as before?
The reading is {"value": 68, "unit": "bpm"}
